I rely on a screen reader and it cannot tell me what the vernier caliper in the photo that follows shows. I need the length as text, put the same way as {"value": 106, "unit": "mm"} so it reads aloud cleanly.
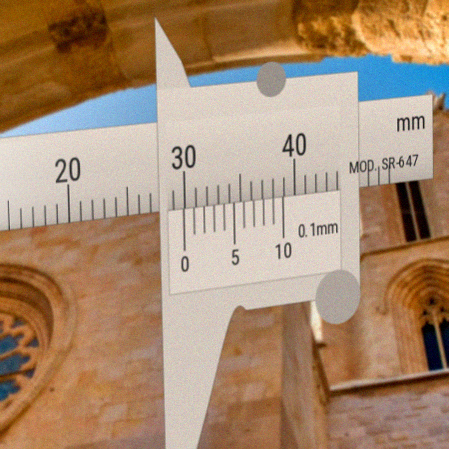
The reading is {"value": 29.9, "unit": "mm"}
